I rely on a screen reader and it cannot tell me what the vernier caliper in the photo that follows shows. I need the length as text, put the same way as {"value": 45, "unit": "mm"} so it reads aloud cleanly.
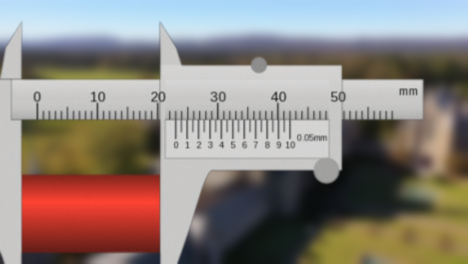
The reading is {"value": 23.0, "unit": "mm"}
